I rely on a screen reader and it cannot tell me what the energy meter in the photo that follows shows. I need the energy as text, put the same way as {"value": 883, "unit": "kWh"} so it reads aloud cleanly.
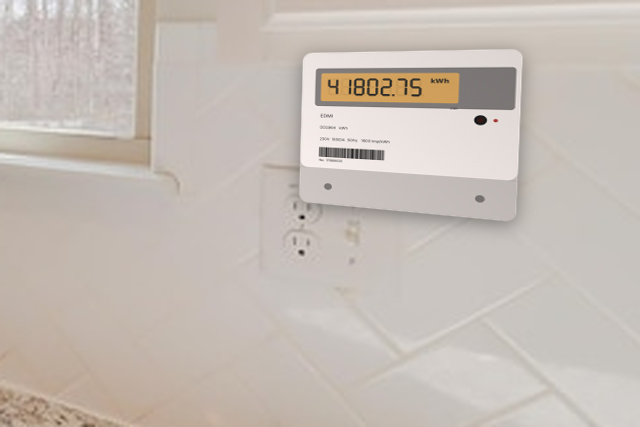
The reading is {"value": 41802.75, "unit": "kWh"}
